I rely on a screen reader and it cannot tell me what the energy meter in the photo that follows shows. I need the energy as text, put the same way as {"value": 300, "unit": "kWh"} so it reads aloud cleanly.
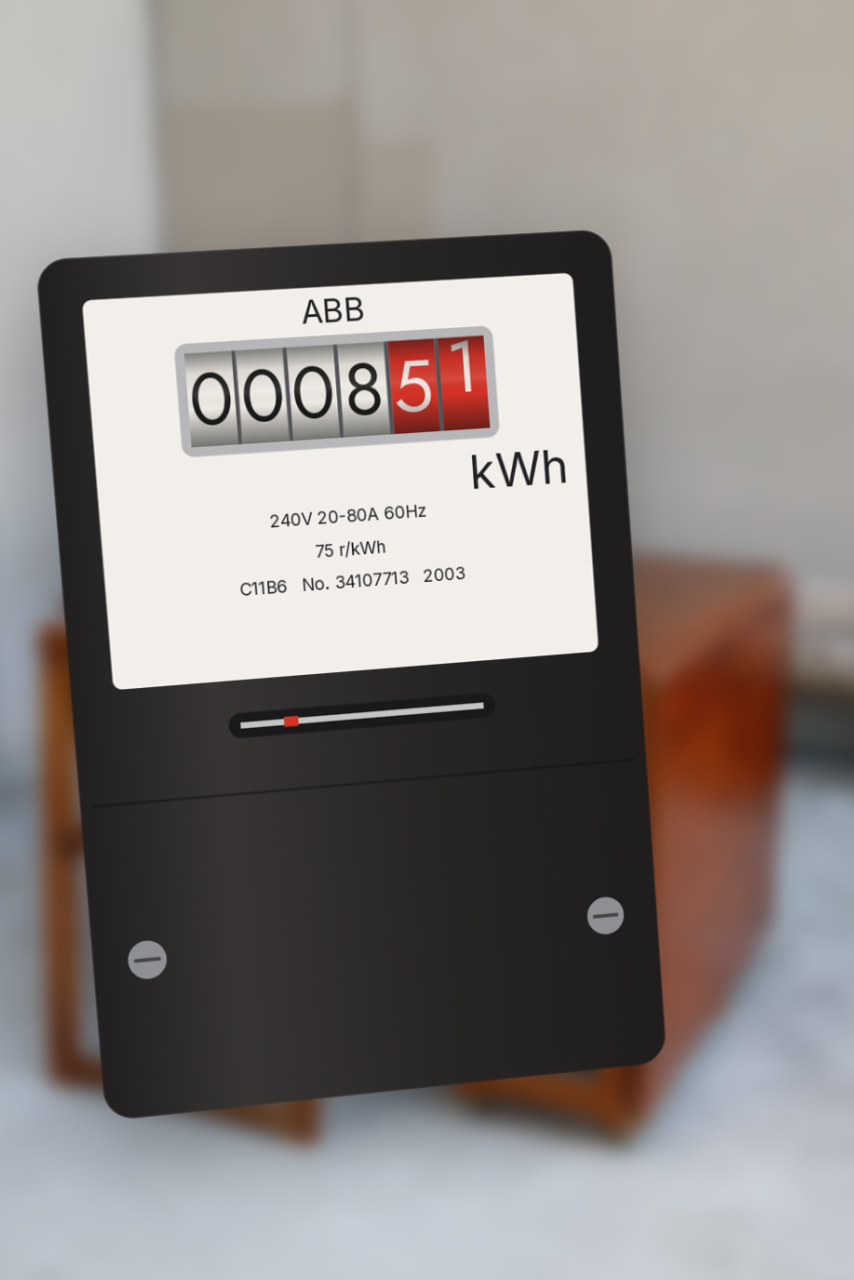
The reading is {"value": 8.51, "unit": "kWh"}
